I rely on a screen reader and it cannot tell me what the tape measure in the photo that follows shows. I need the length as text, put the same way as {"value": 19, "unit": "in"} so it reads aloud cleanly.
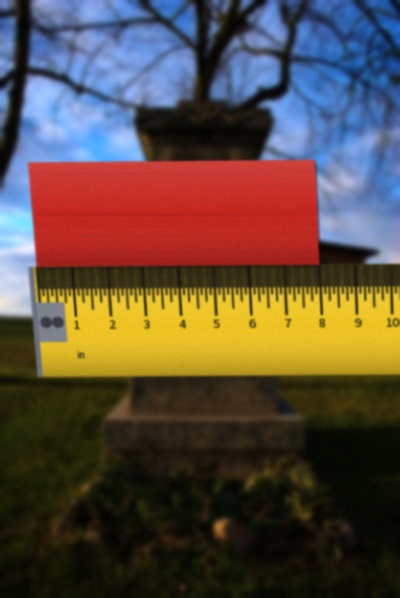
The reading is {"value": 8, "unit": "in"}
